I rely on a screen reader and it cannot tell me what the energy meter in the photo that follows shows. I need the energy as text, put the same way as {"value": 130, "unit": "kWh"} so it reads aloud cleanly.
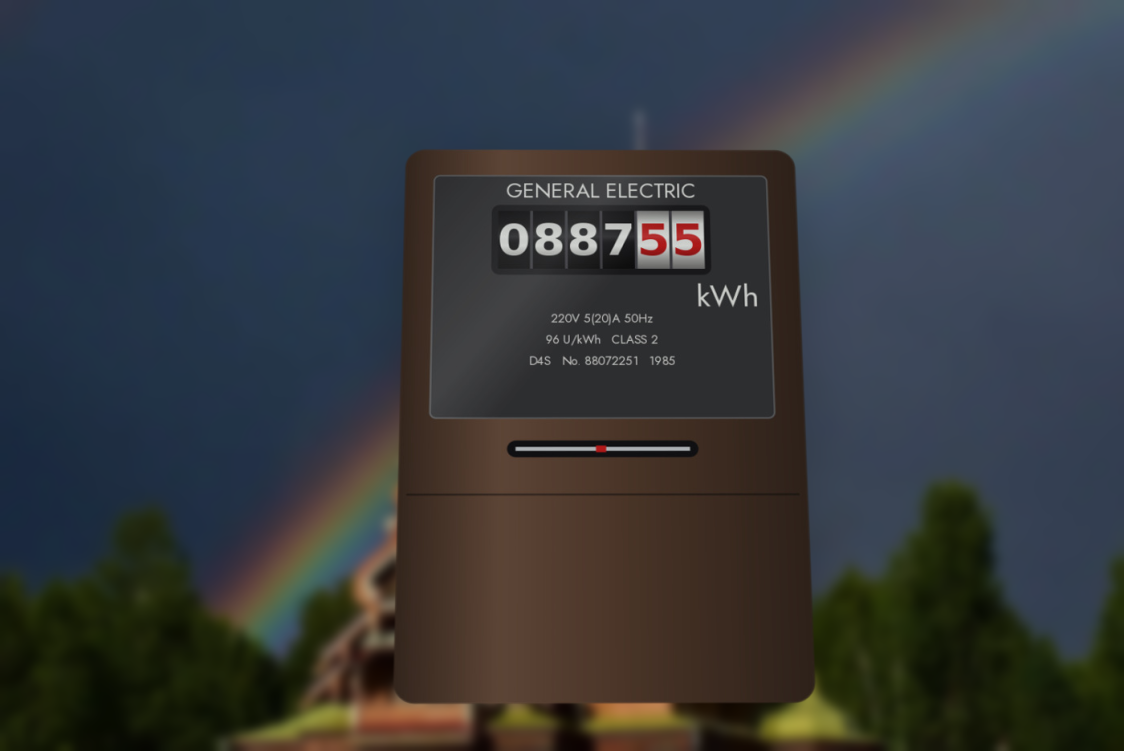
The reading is {"value": 887.55, "unit": "kWh"}
